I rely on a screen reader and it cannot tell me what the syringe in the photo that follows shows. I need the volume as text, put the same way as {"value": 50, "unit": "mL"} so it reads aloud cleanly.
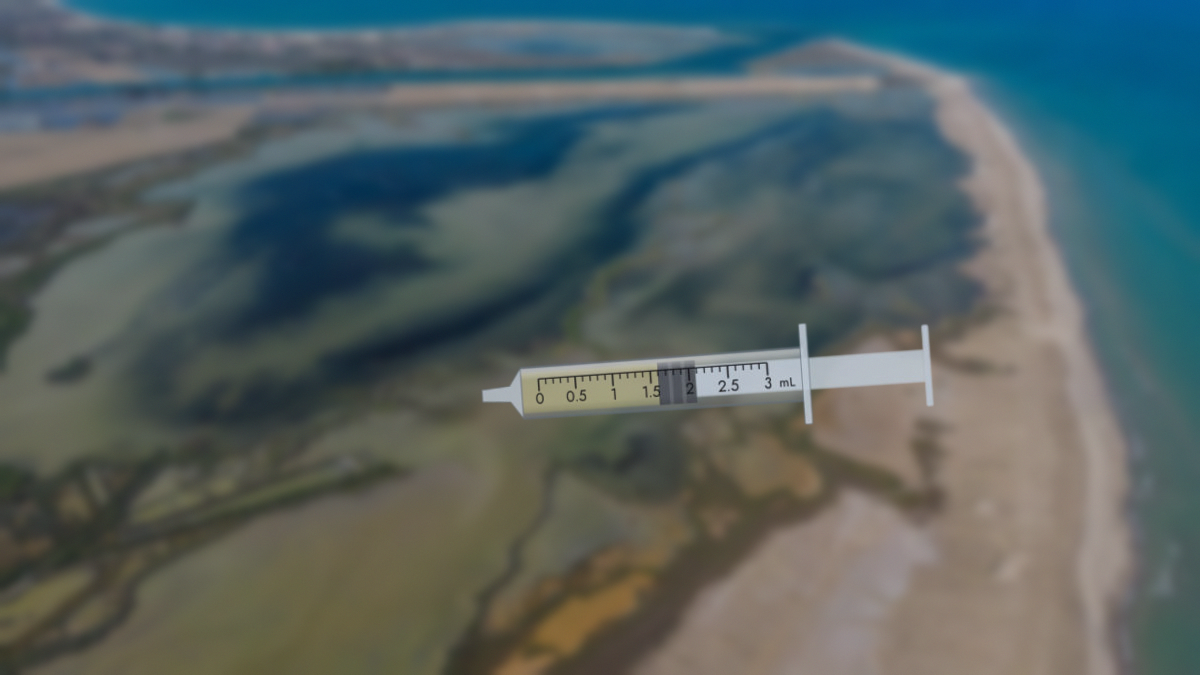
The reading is {"value": 1.6, "unit": "mL"}
